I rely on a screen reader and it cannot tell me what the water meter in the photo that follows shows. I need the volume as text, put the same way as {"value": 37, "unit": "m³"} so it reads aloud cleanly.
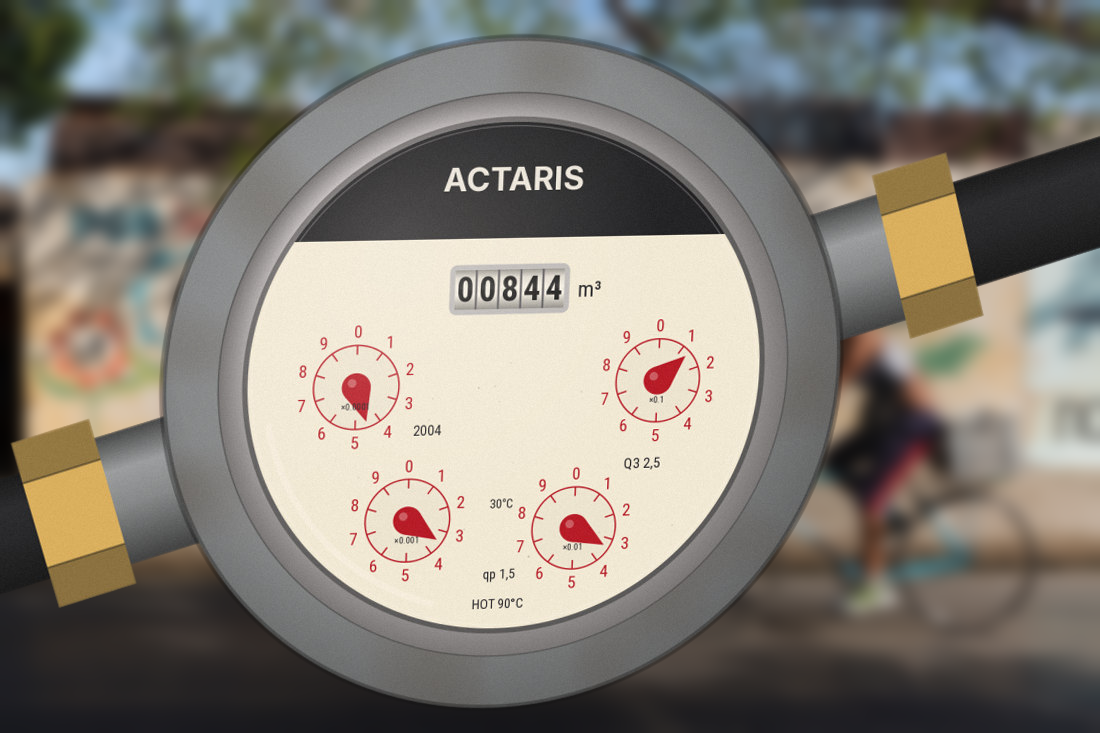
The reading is {"value": 844.1334, "unit": "m³"}
